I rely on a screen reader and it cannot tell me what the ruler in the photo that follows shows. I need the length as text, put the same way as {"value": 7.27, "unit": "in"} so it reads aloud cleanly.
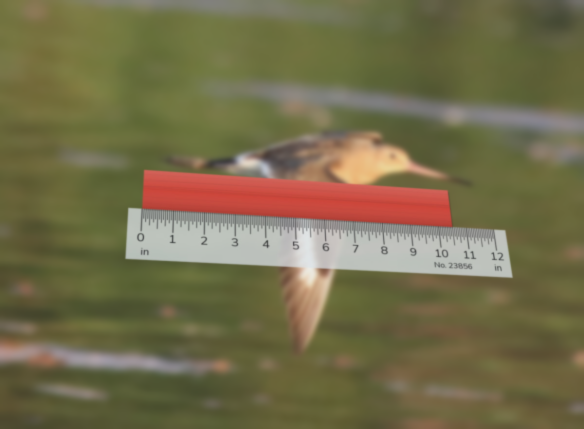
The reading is {"value": 10.5, "unit": "in"}
